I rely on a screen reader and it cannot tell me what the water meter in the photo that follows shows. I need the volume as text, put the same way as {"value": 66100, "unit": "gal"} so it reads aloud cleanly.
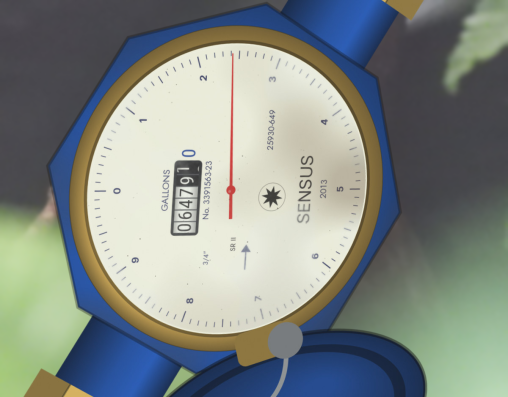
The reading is {"value": 647912.4, "unit": "gal"}
